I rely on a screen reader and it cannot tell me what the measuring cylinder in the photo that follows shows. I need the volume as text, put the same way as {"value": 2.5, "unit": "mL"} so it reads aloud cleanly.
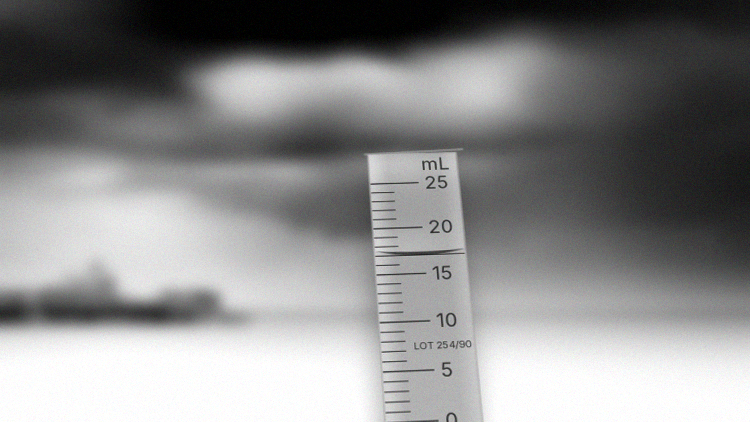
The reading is {"value": 17, "unit": "mL"}
